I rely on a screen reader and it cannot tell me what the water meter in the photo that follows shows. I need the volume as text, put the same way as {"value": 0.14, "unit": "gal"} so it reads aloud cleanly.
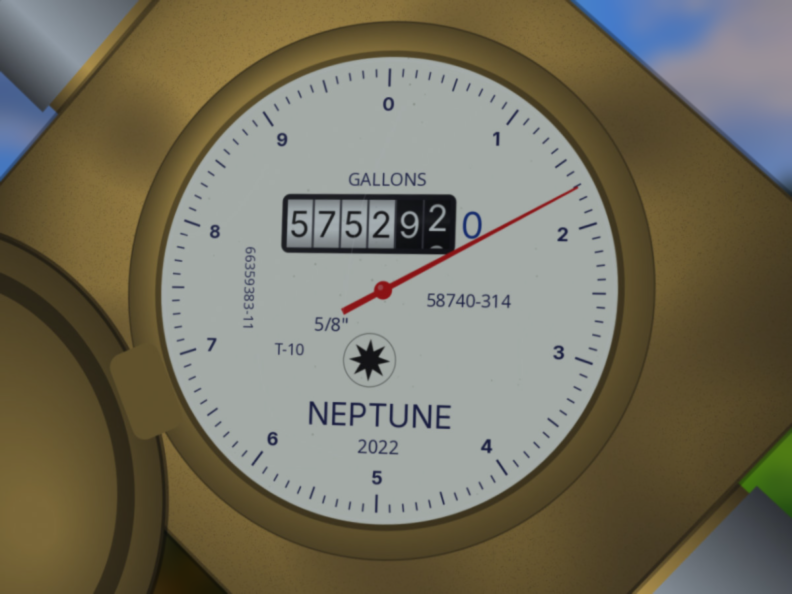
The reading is {"value": 5752921.7, "unit": "gal"}
